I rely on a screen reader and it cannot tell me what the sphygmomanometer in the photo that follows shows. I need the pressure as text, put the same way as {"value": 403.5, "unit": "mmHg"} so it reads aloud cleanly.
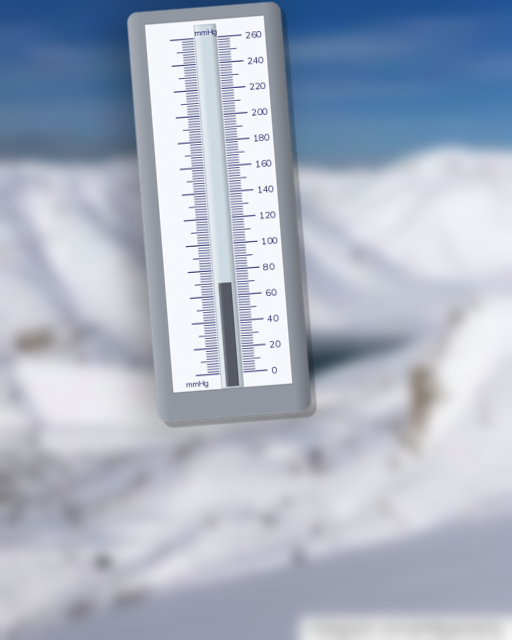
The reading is {"value": 70, "unit": "mmHg"}
